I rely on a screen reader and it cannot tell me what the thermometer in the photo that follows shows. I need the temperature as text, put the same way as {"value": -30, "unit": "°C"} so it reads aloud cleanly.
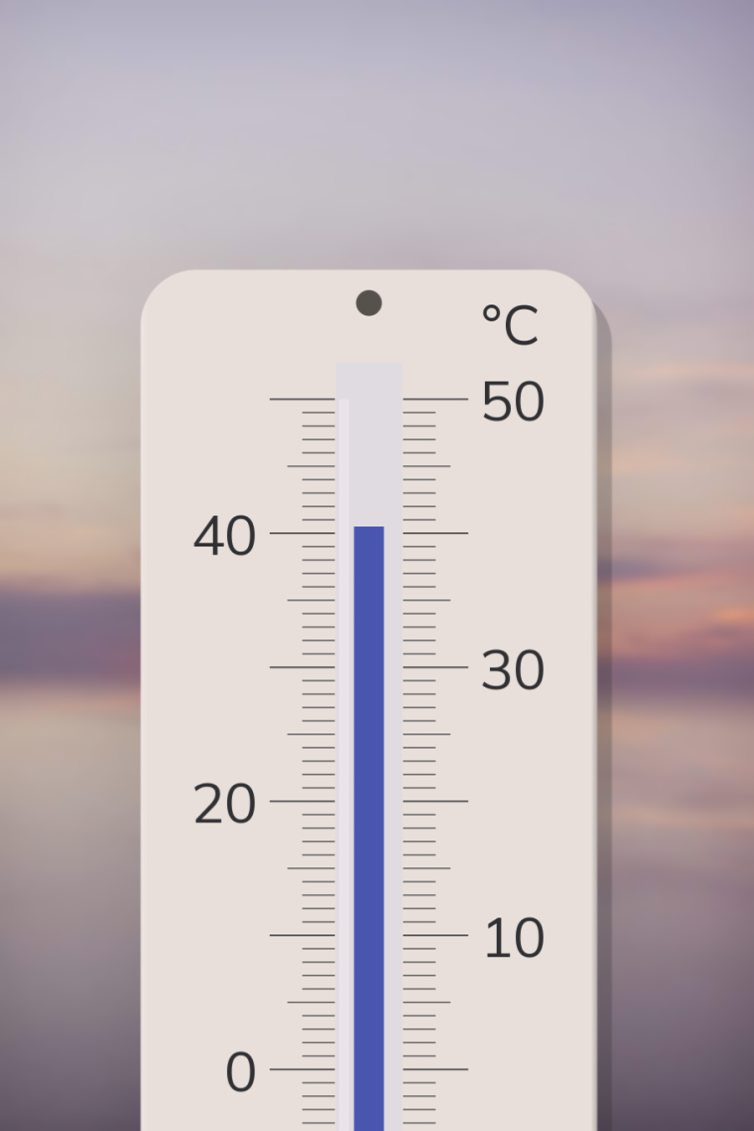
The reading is {"value": 40.5, "unit": "°C"}
